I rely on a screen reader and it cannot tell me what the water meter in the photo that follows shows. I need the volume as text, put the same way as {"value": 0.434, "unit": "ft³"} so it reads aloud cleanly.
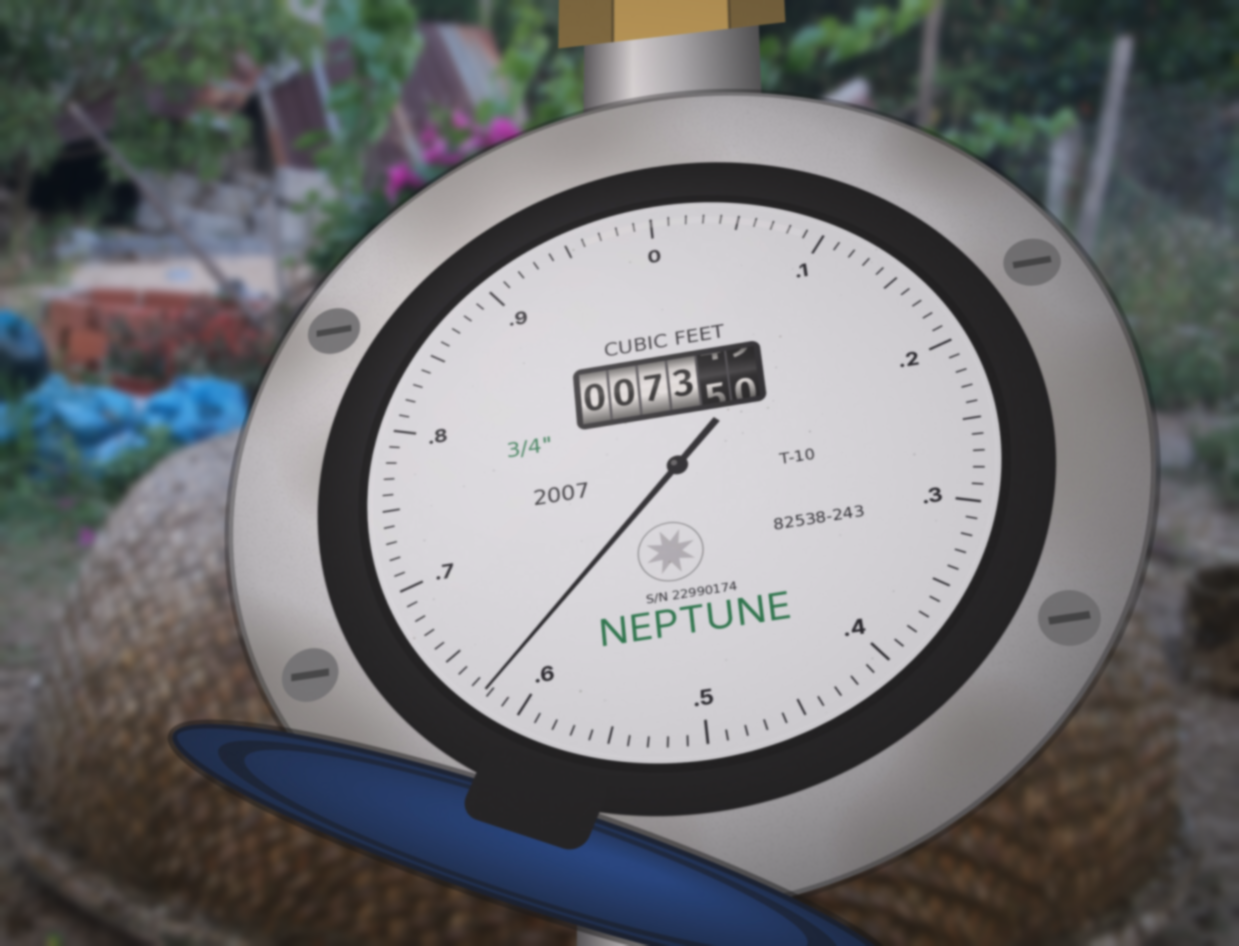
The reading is {"value": 7349.62, "unit": "ft³"}
